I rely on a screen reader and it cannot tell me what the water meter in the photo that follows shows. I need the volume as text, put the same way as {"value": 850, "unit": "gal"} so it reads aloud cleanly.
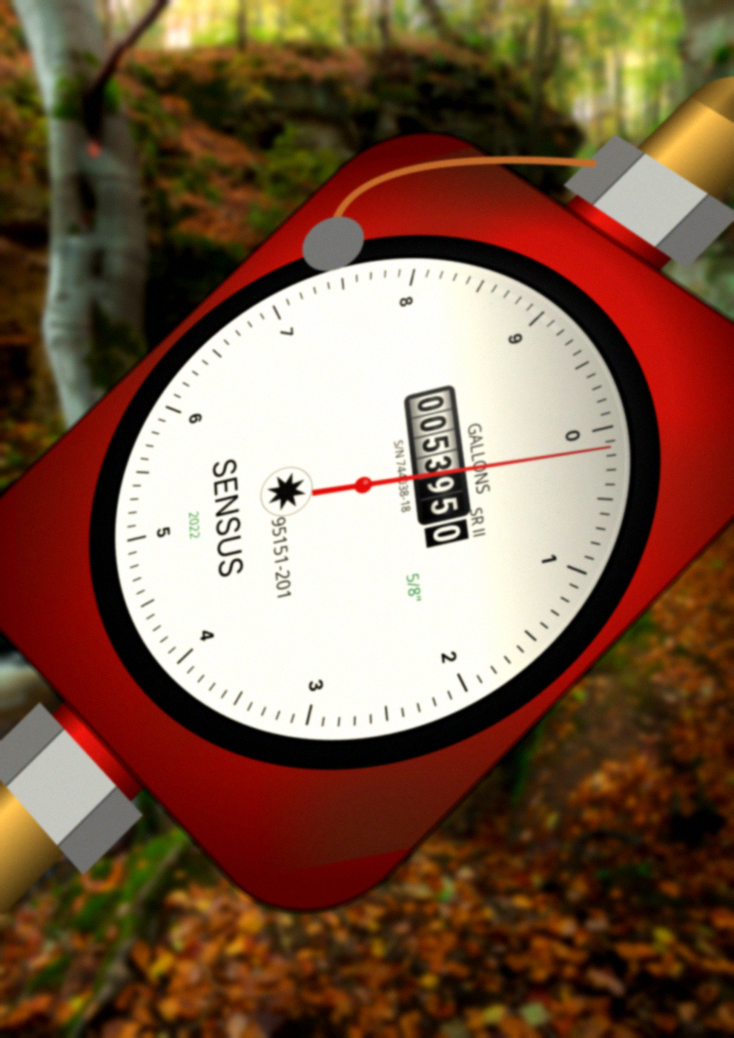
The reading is {"value": 53950.1, "unit": "gal"}
